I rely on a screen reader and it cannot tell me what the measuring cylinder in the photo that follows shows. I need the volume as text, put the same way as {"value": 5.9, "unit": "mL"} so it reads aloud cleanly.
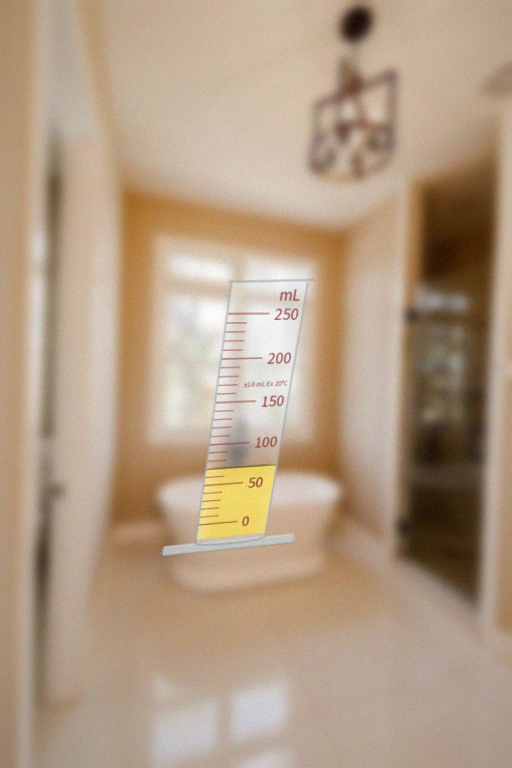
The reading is {"value": 70, "unit": "mL"}
